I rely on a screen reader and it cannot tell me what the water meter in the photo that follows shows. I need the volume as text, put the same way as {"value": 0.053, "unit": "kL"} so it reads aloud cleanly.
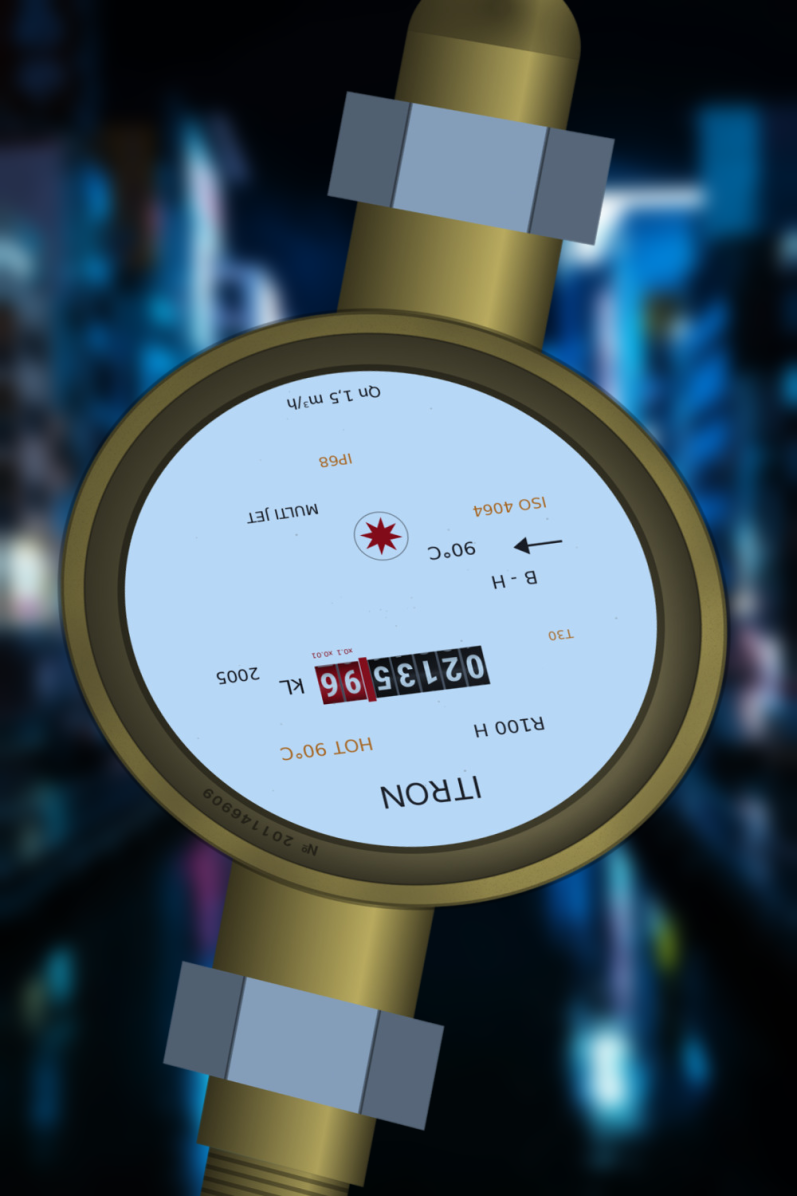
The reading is {"value": 2135.96, "unit": "kL"}
